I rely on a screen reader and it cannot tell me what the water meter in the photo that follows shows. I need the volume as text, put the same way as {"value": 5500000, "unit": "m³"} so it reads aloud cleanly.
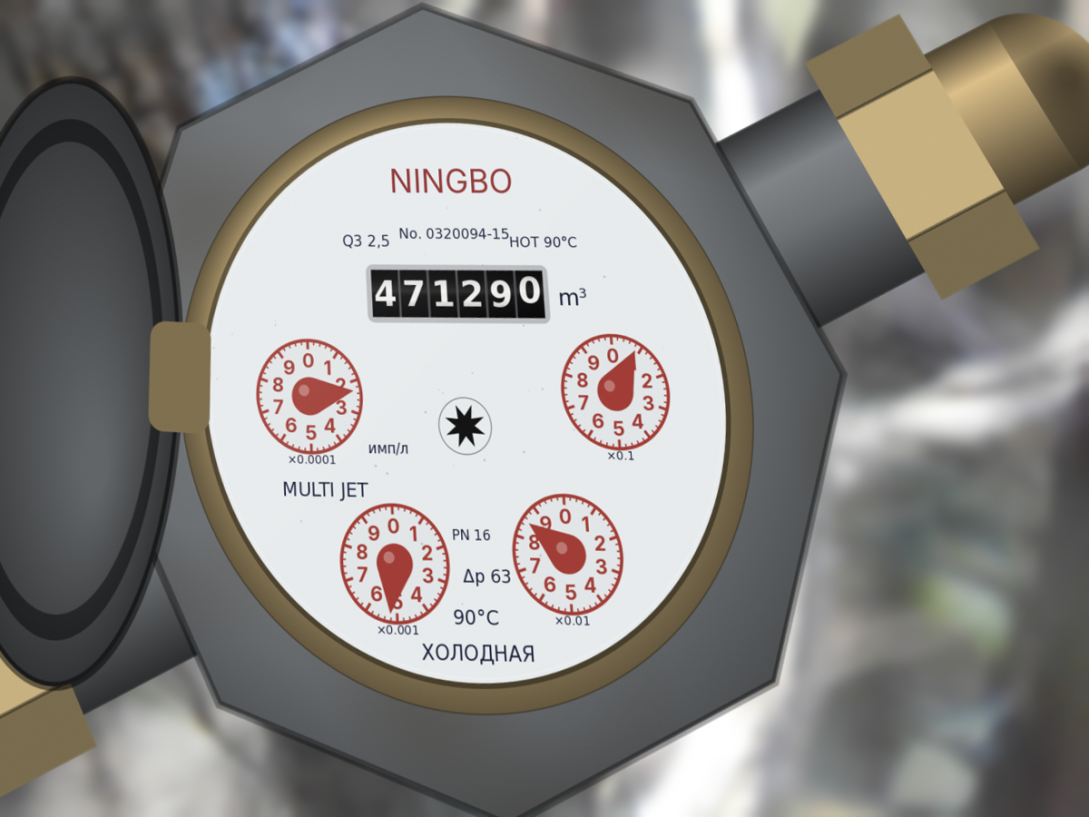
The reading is {"value": 471290.0852, "unit": "m³"}
